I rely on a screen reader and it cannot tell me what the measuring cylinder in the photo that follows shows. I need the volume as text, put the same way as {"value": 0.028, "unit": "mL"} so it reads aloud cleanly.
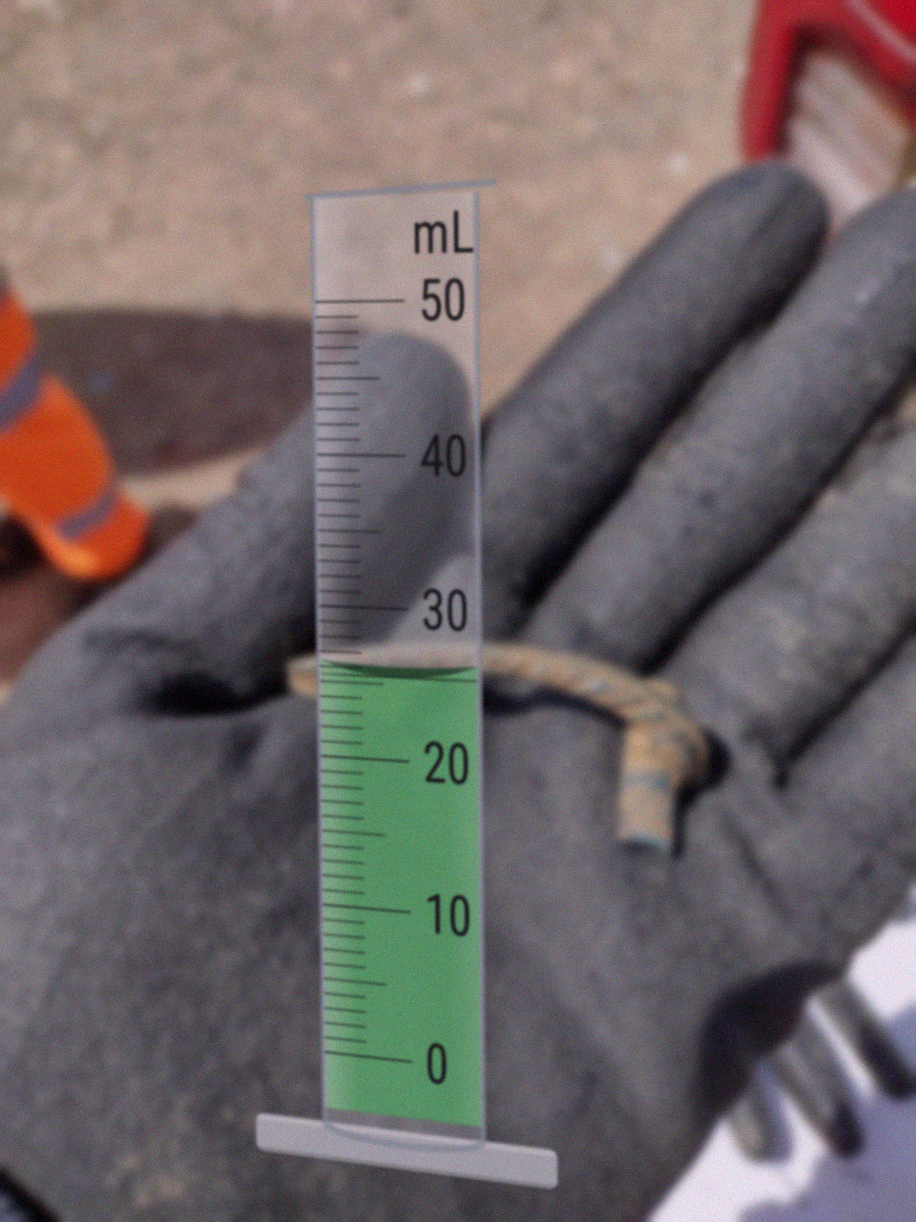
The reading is {"value": 25.5, "unit": "mL"}
